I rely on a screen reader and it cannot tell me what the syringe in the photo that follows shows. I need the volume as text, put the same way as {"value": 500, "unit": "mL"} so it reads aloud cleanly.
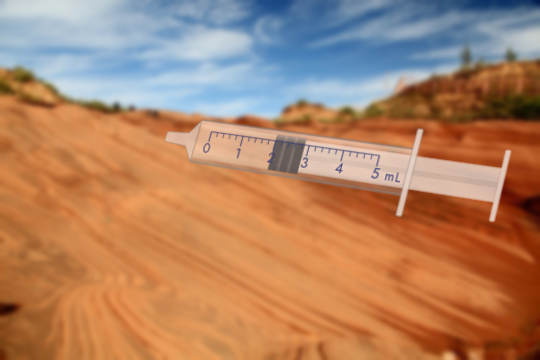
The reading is {"value": 2, "unit": "mL"}
